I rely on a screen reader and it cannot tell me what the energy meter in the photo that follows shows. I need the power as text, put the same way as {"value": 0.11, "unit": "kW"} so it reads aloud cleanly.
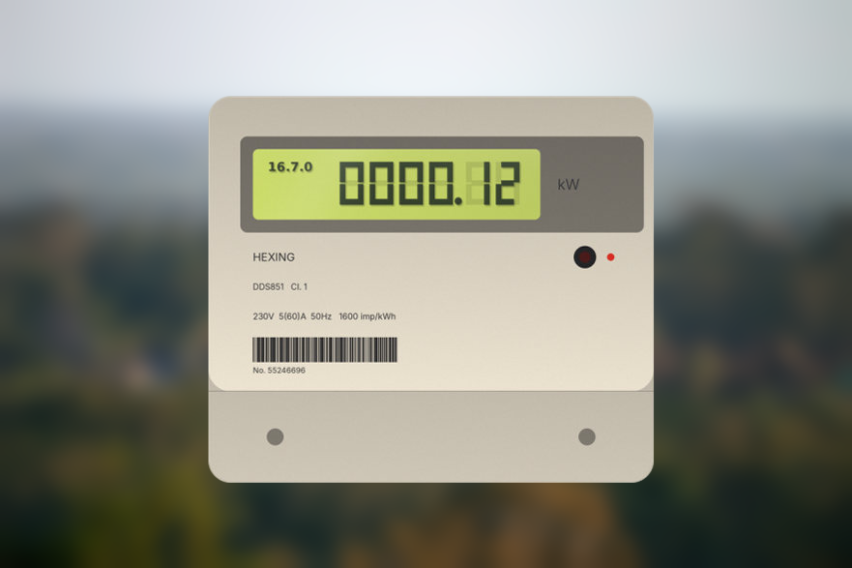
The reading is {"value": 0.12, "unit": "kW"}
